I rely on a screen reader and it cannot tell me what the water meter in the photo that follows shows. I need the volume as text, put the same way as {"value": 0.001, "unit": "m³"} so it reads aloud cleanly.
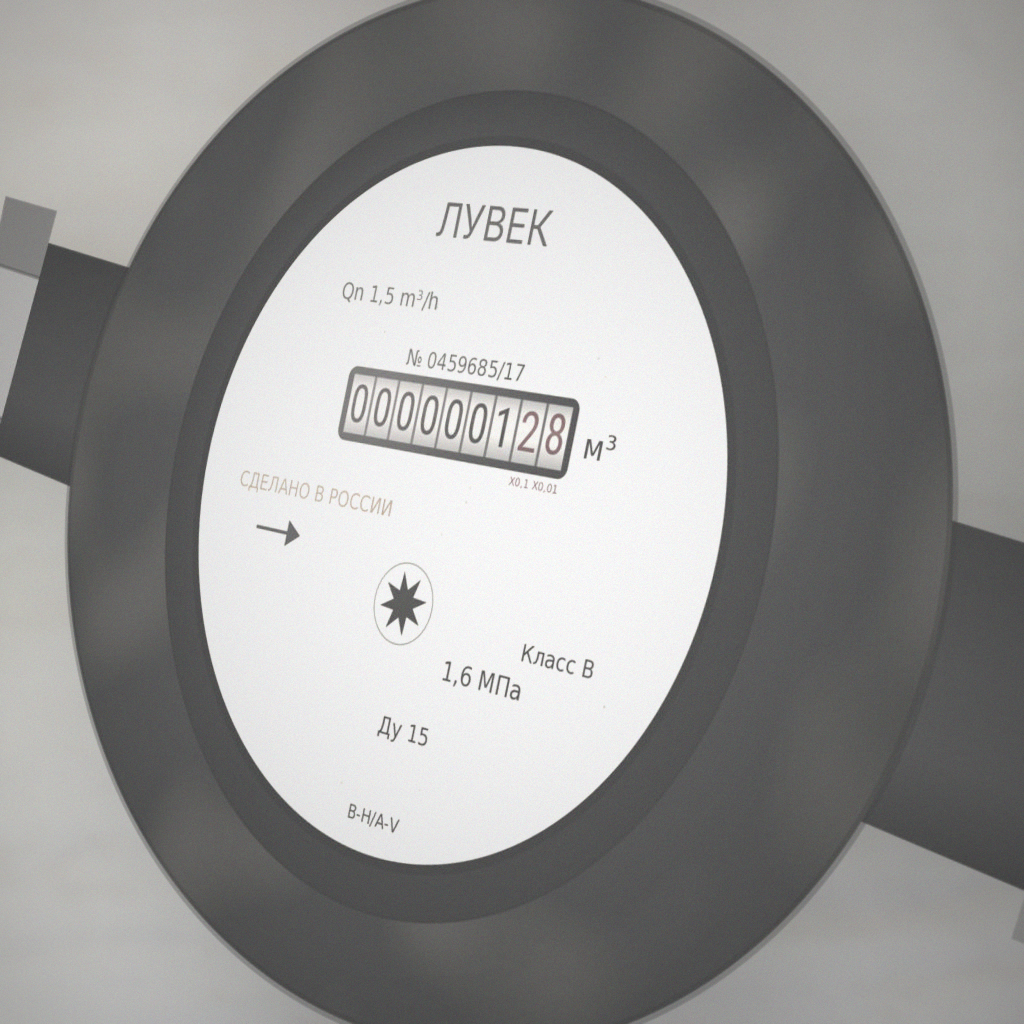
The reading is {"value": 1.28, "unit": "m³"}
